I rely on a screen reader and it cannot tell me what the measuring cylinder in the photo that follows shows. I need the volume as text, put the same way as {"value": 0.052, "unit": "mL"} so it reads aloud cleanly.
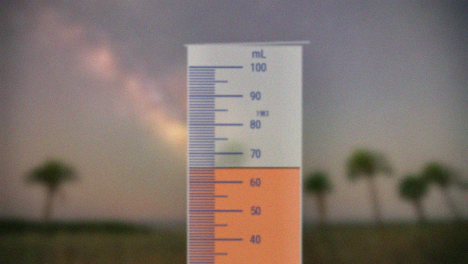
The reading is {"value": 65, "unit": "mL"}
